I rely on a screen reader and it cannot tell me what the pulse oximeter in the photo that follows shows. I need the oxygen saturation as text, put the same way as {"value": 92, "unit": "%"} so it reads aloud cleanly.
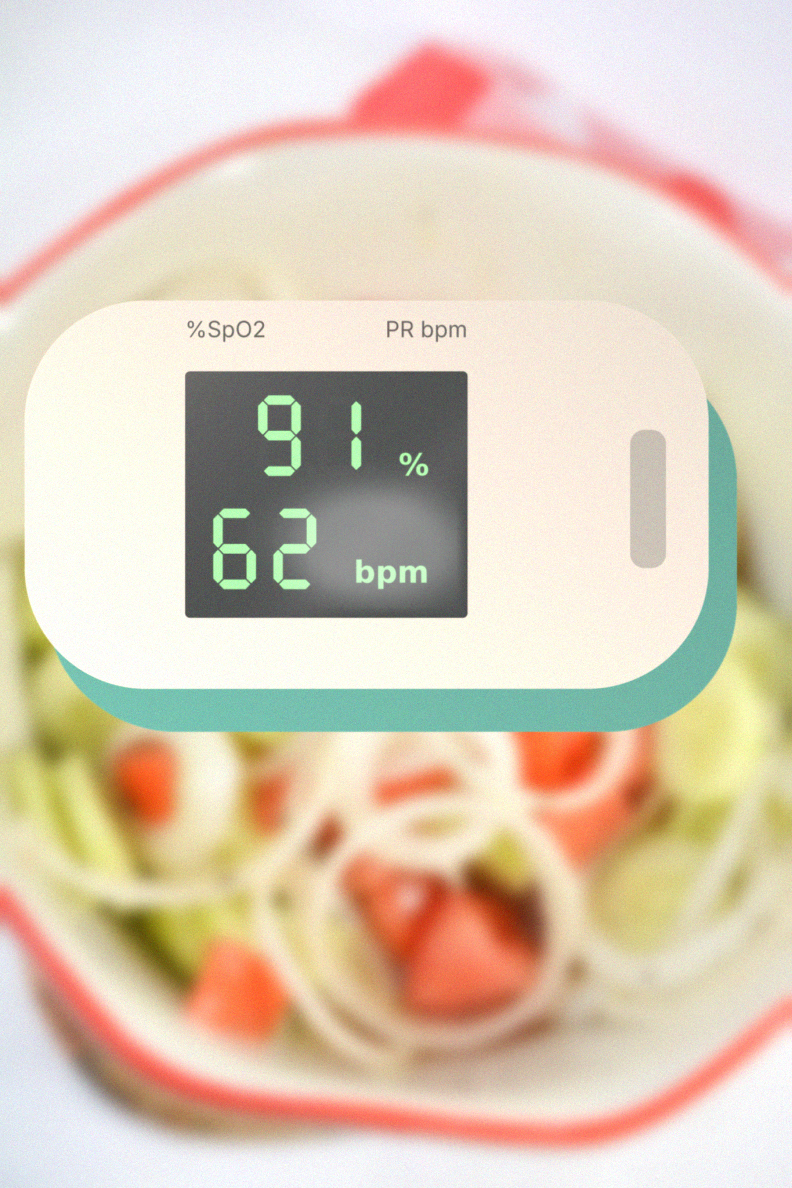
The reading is {"value": 91, "unit": "%"}
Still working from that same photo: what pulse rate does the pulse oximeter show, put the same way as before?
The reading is {"value": 62, "unit": "bpm"}
